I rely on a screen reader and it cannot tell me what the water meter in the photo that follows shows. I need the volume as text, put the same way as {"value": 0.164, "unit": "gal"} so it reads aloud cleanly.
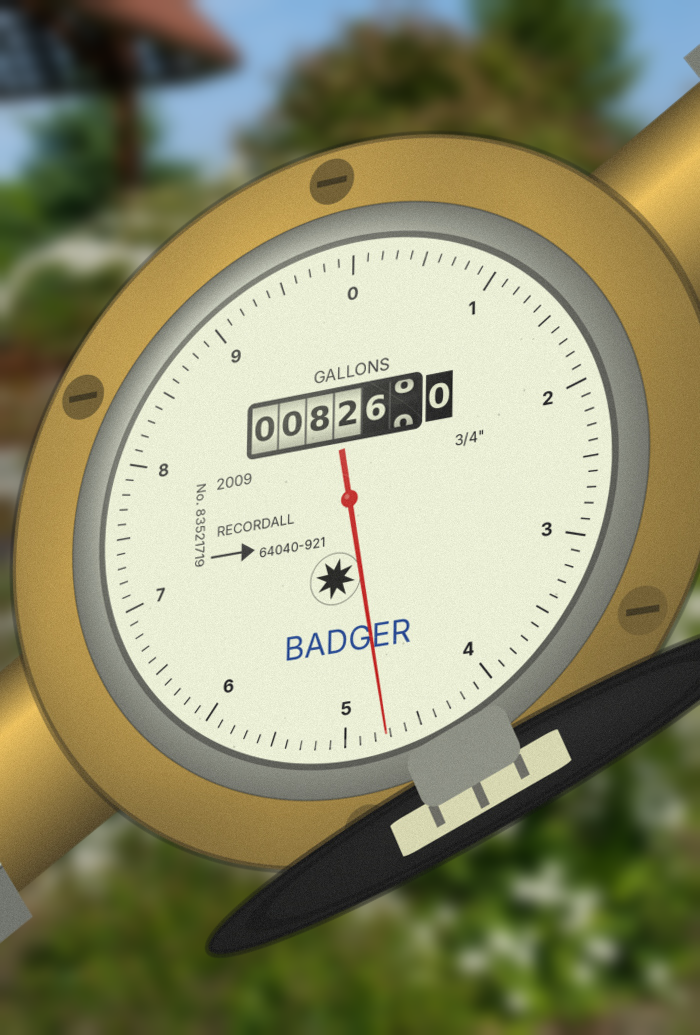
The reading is {"value": 82684.7, "unit": "gal"}
